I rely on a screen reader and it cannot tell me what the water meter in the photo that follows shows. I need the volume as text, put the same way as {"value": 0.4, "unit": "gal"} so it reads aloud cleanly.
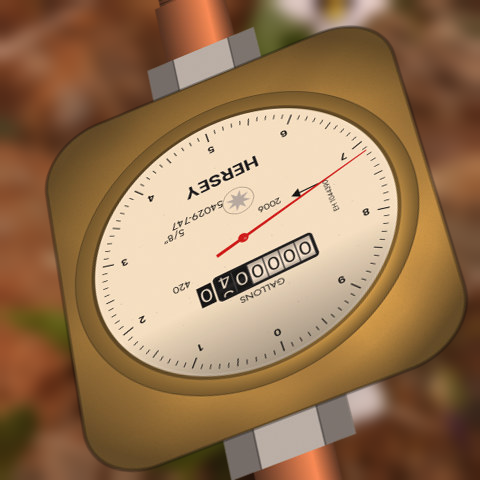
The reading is {"value": 37.1, "unit": "gal"}
